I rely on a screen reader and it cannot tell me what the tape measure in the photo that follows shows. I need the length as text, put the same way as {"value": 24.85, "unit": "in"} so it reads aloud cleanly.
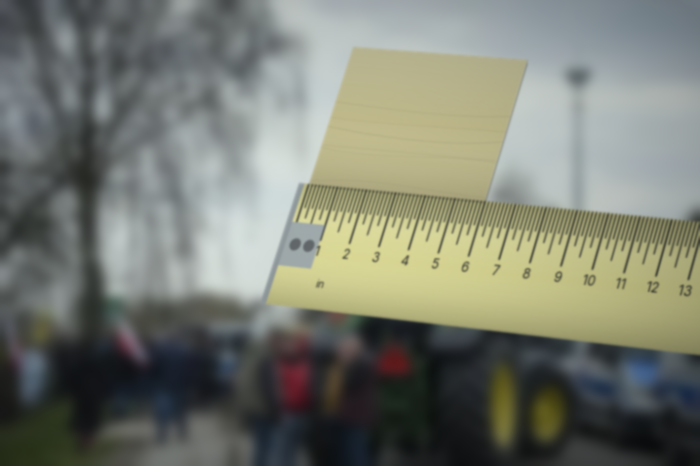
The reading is {"value": 6, "unit": "in"}
